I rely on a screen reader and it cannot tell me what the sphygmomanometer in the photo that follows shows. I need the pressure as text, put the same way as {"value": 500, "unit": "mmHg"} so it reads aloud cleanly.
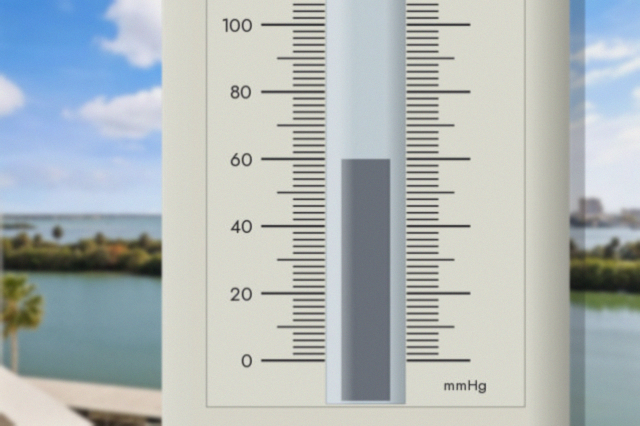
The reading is {"value": 60, "unit": "mmHg"}
